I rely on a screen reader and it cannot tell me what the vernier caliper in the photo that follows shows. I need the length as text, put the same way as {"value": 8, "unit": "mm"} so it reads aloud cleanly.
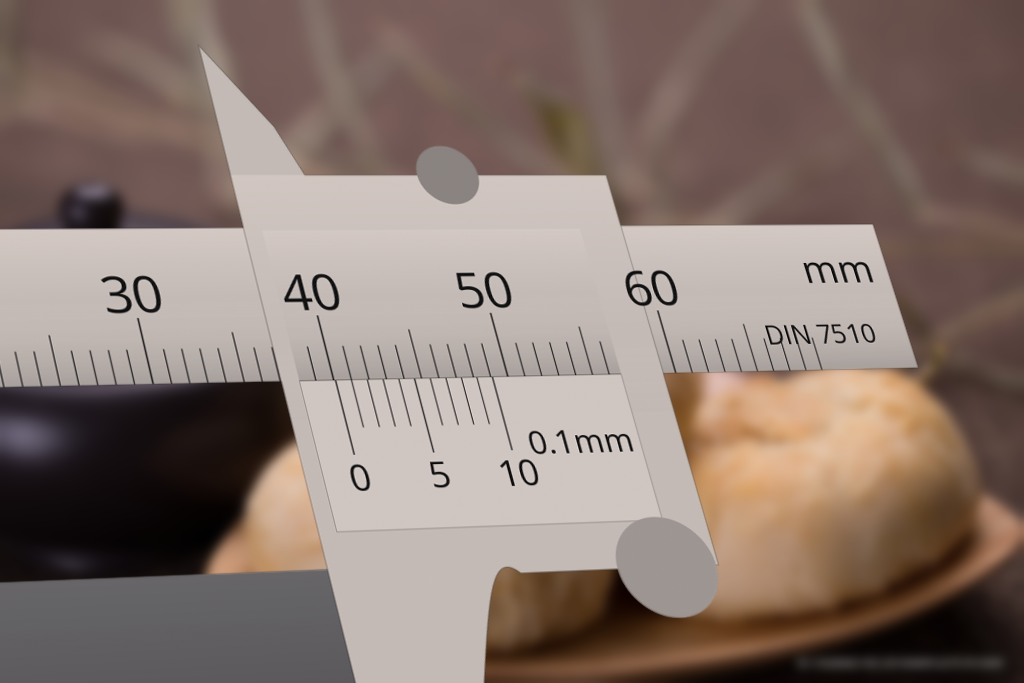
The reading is {"value": 40.1, "unit": "mm"}
